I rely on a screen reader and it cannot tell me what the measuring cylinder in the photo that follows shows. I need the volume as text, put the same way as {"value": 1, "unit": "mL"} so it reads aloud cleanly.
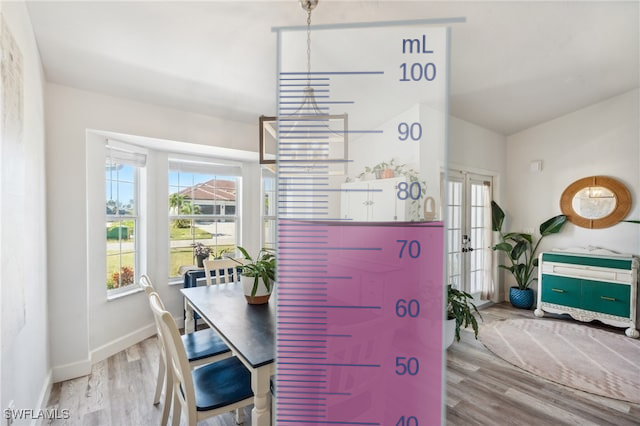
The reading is {"value": 74, "unit": "mL"}
